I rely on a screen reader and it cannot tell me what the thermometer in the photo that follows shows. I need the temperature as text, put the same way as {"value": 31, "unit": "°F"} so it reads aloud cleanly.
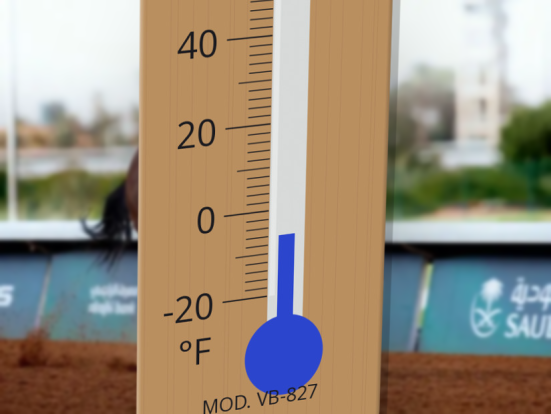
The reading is {"value": -6, "unit": "°F"}
